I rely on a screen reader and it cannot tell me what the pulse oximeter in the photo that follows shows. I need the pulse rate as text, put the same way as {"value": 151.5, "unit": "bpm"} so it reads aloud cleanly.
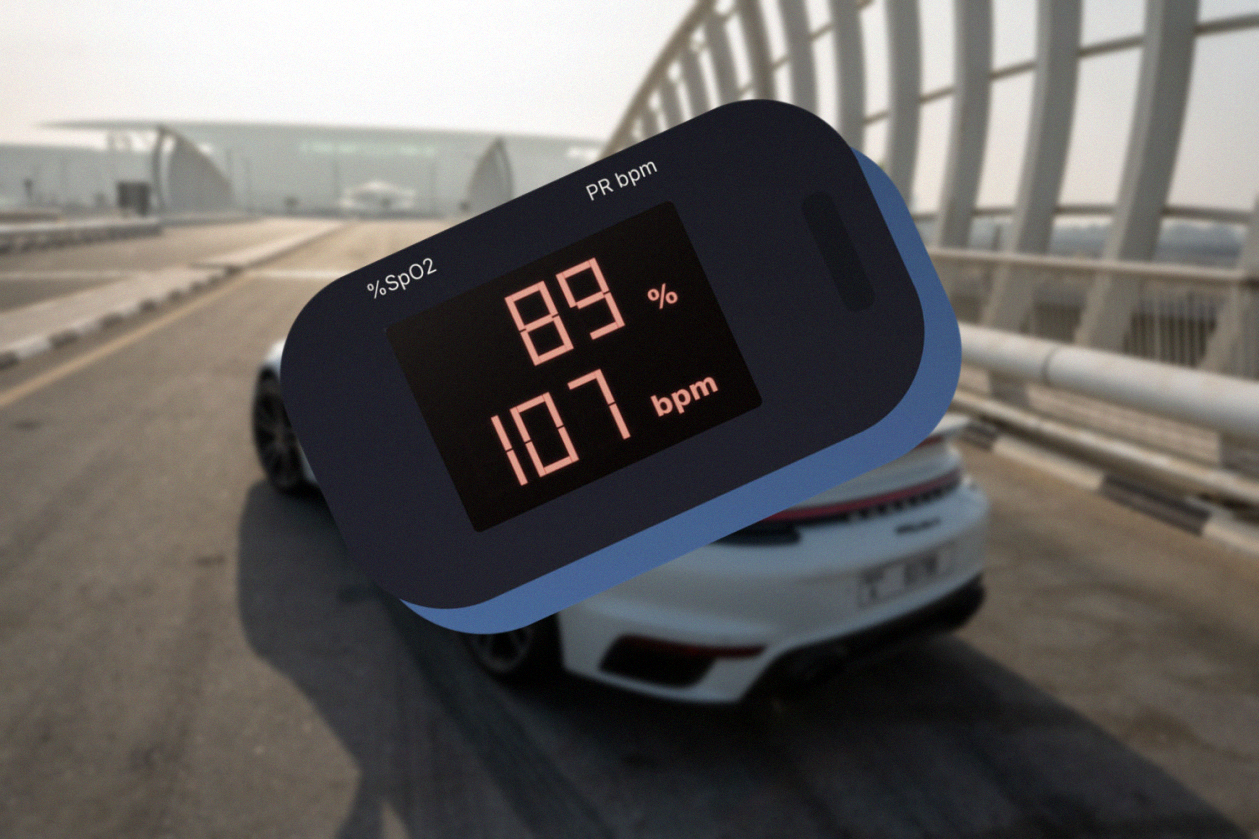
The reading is {"value": 107, "unit": "bpm"}
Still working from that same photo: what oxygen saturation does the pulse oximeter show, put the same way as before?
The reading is {"value": 89, "unit": "%"}
